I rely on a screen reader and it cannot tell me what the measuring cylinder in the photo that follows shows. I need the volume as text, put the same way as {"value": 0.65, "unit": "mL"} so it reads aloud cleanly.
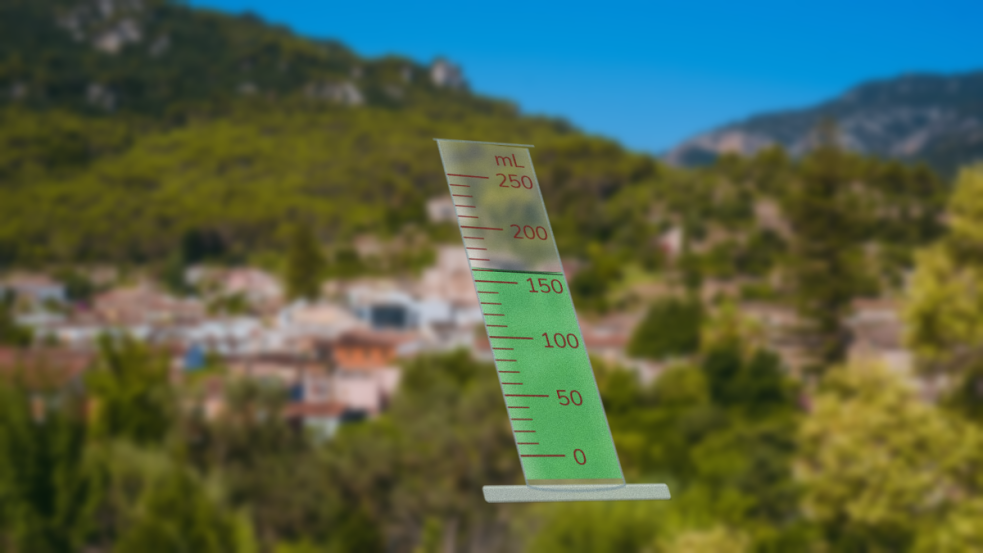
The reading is {"value": 160, "unit": "mL"}
